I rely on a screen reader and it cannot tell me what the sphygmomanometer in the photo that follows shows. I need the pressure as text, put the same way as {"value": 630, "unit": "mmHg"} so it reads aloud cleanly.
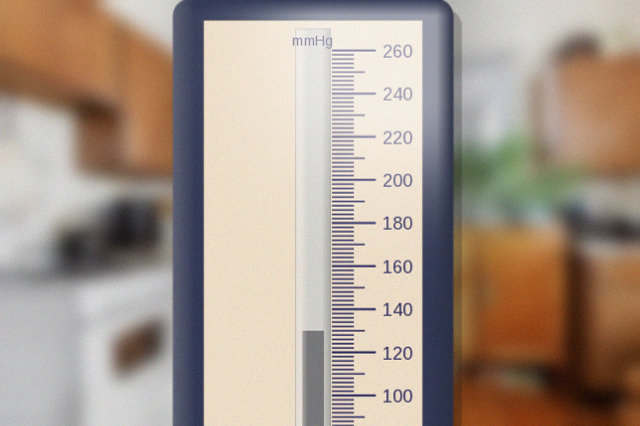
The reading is {"value": 130, "unit": "mmHg"}
